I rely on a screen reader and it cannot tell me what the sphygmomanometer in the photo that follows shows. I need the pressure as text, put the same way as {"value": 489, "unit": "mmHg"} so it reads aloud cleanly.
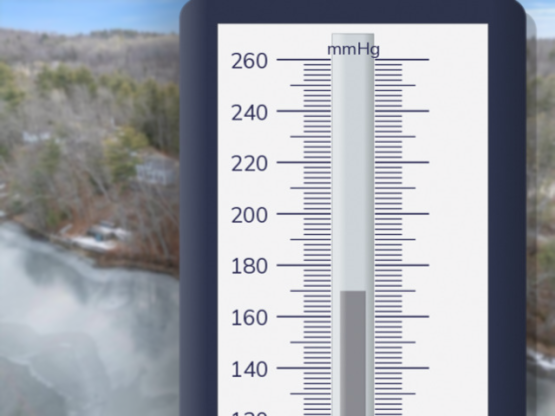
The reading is {"value": 170, "unit": "mmHg"}
